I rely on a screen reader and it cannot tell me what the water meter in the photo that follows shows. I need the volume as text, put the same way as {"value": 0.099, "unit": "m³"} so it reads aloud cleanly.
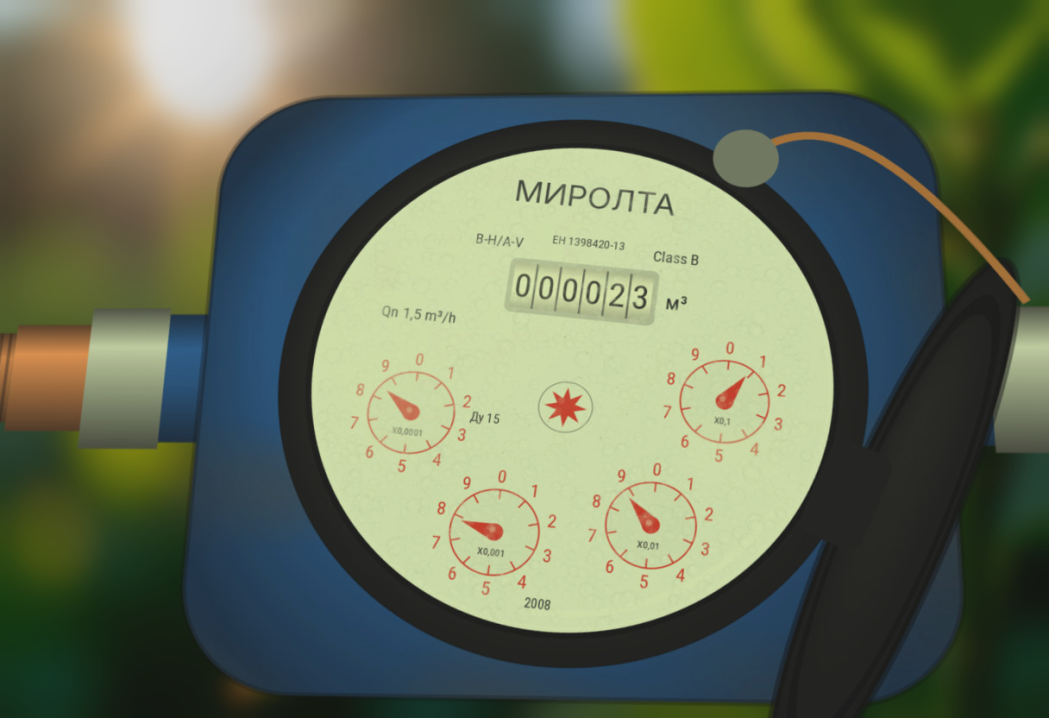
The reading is {"value": 23.0878, "unit": "m³"}
